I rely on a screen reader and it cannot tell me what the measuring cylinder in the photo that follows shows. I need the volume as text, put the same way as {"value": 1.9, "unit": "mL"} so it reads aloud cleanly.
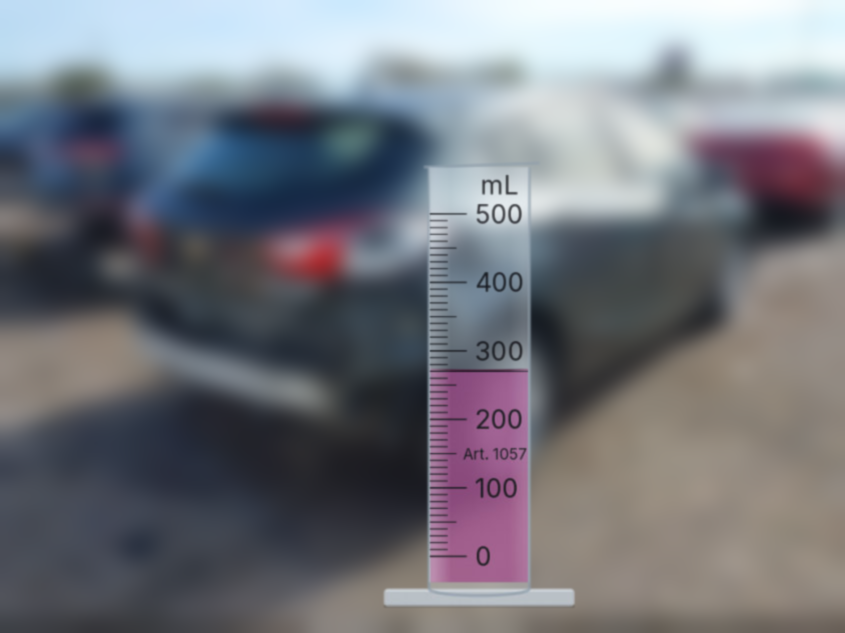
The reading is {"value": 270, "unit": "mL"}
